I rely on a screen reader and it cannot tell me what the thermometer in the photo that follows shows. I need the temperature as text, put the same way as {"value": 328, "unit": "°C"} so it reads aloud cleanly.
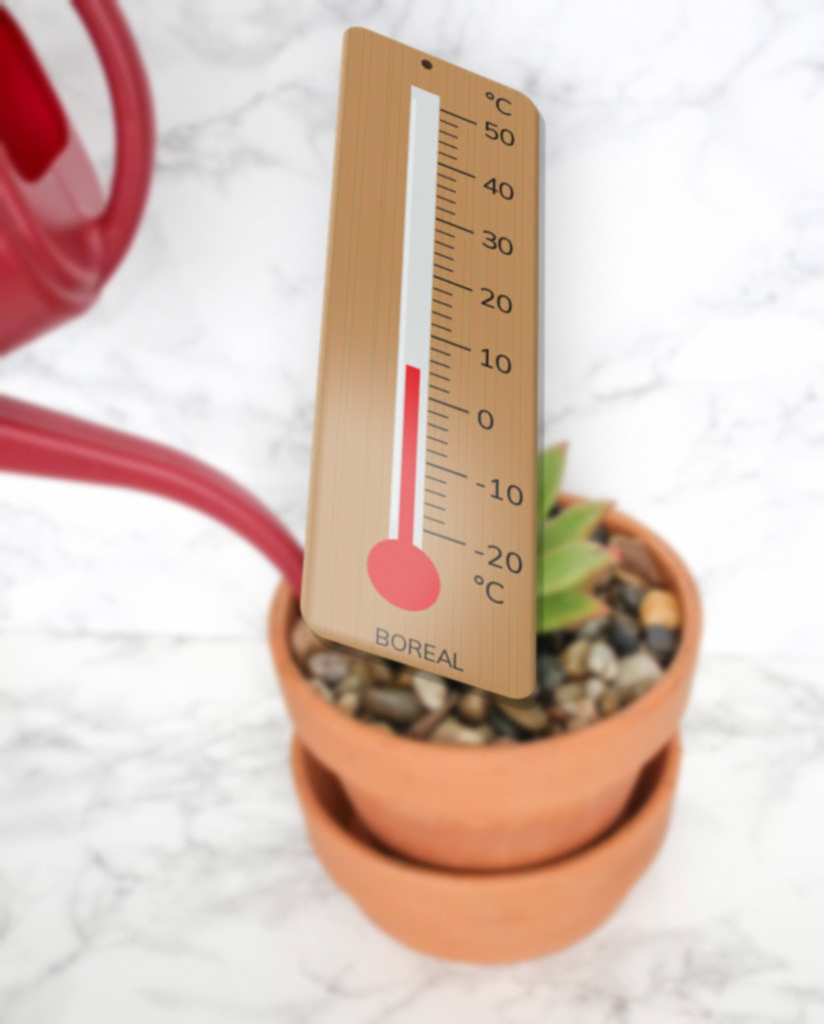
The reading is {"value": 4, "unit": "°C"}
